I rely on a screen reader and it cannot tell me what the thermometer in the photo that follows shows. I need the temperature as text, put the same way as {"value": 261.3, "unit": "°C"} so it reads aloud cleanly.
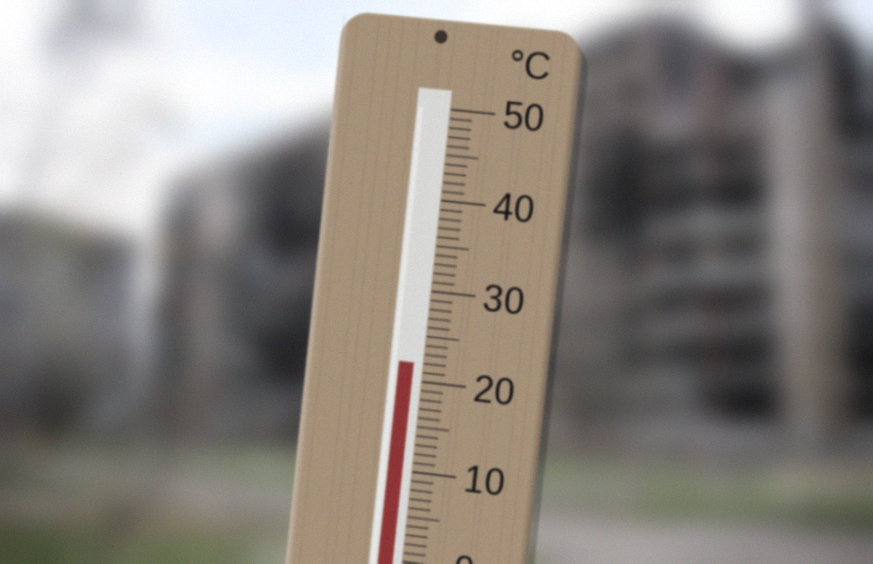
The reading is {"value": 22, "unit": "°C"}
